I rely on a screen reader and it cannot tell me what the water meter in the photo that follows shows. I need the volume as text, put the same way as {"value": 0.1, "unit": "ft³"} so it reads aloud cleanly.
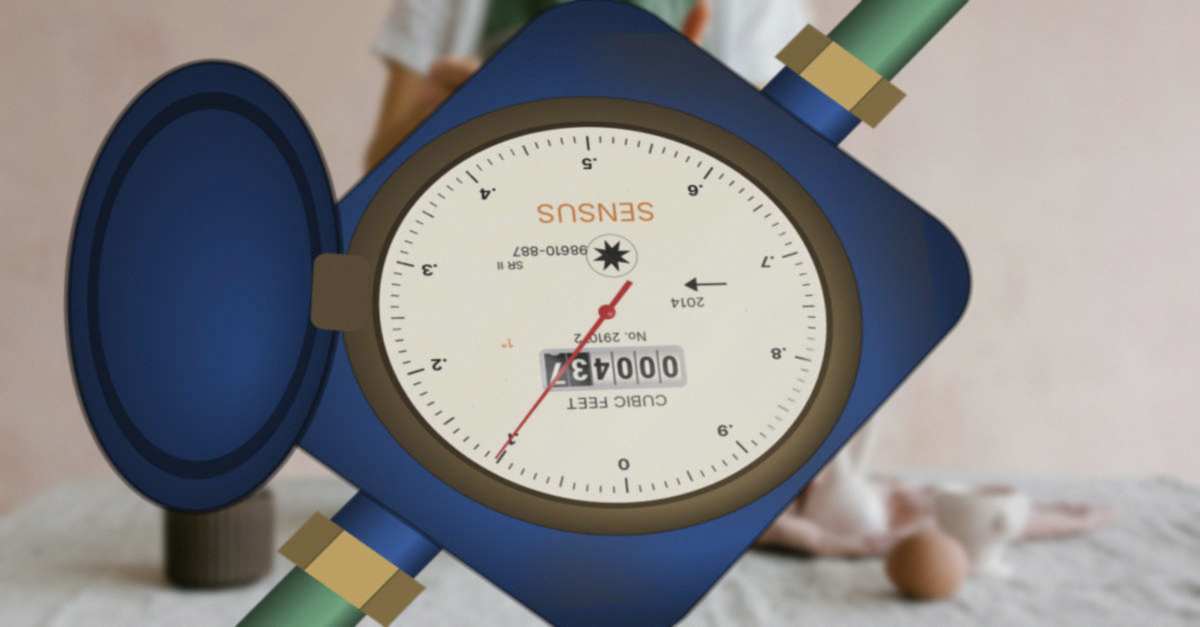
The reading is {"value": 437.10, "unit": "ft³"}
